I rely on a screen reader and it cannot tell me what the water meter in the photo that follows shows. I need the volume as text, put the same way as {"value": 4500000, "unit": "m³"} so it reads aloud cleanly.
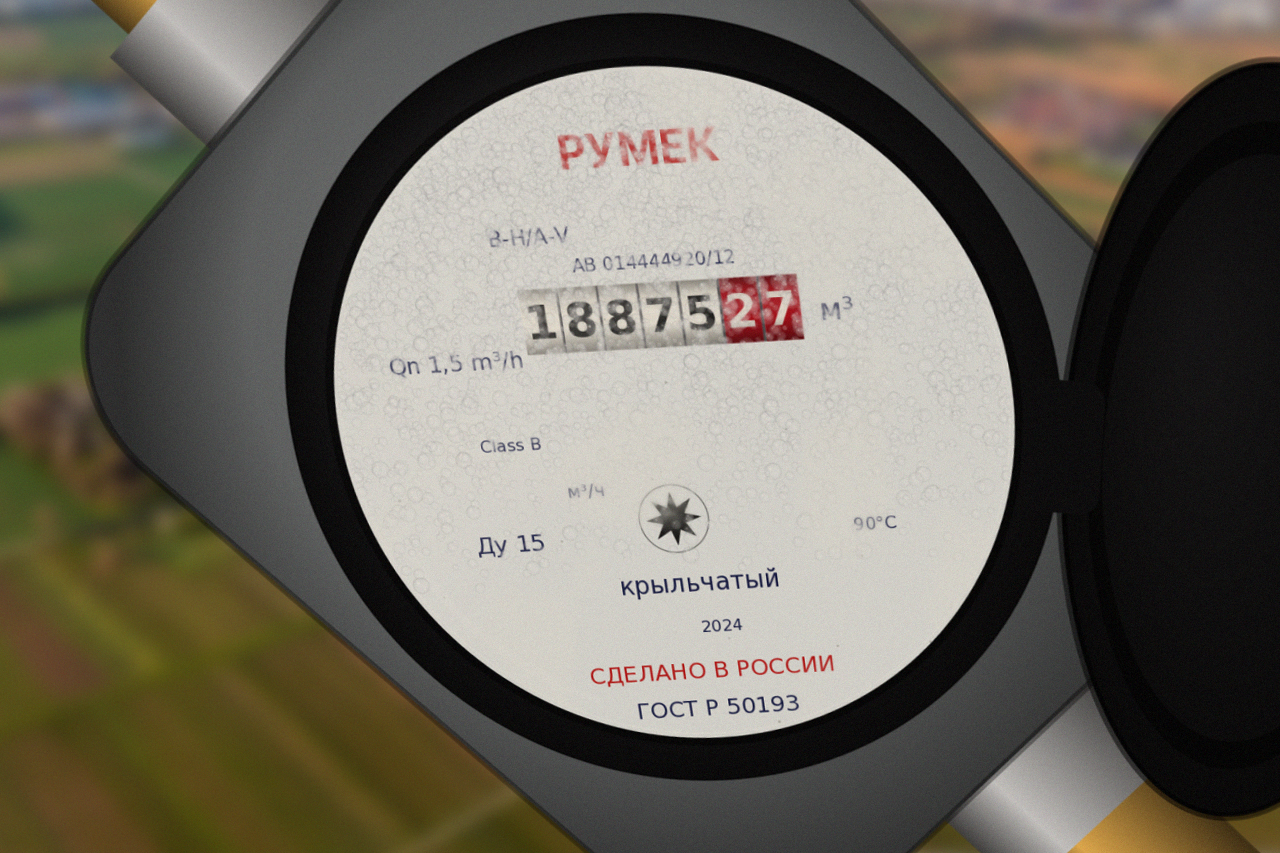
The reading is {"value": 18875.27, "unit": "m³"}
